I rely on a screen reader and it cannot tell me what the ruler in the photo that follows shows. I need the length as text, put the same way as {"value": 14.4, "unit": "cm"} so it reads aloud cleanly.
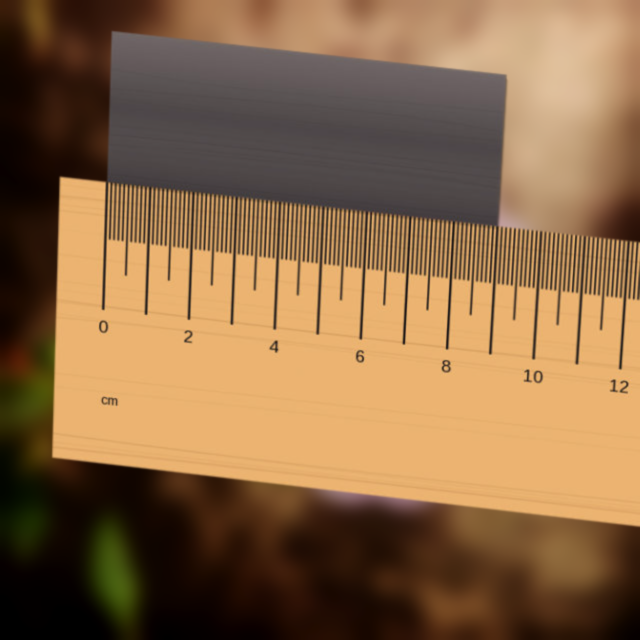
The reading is {"value": 9, "unit": "cm"}
